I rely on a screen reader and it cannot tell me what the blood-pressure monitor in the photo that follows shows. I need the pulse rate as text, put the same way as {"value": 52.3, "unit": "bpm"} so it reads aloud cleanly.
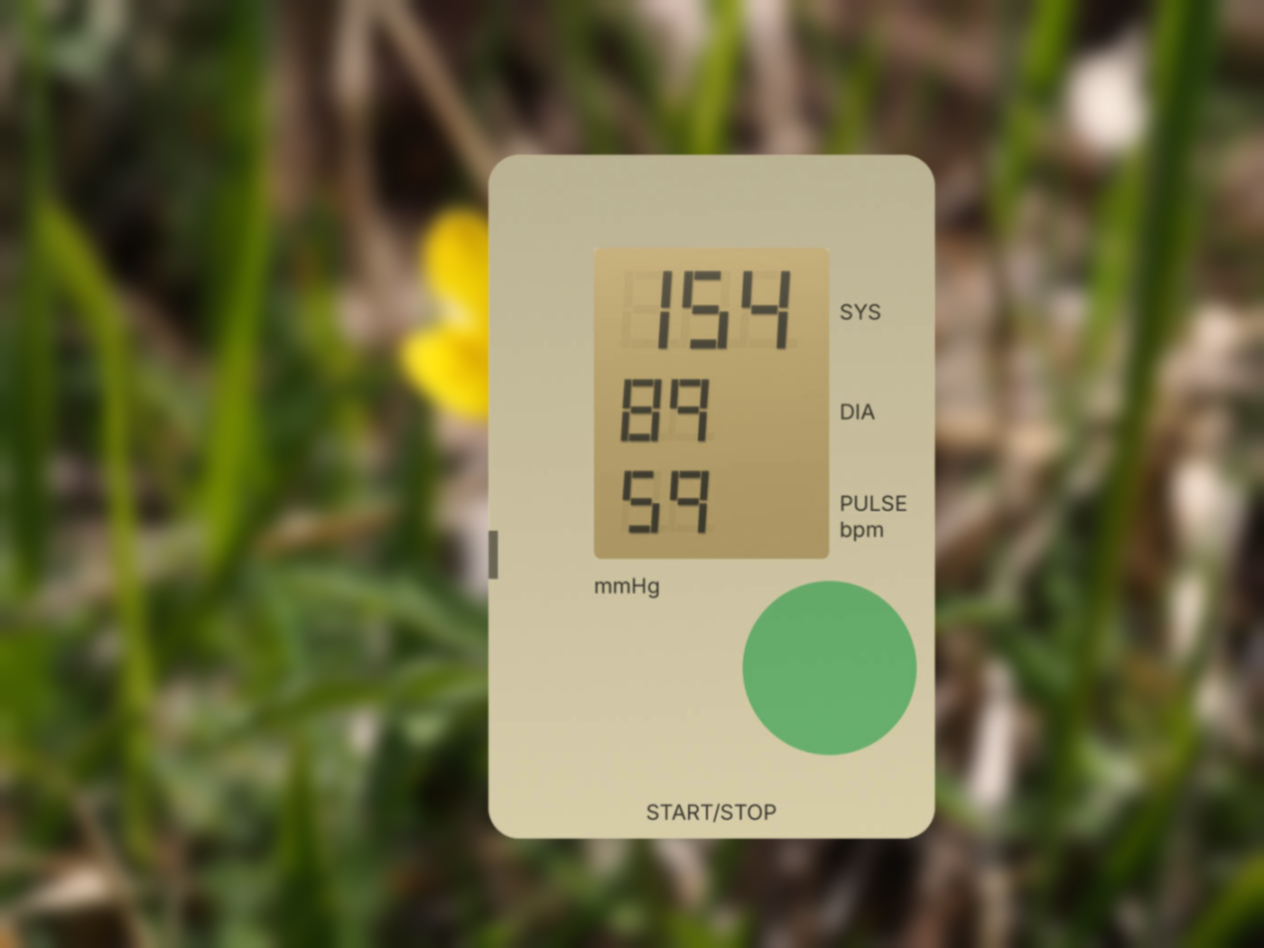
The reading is {"value": 59, "unit": "bpm"}
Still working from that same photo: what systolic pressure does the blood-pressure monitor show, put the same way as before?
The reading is {"value": 154, "unit": "mmHg"}
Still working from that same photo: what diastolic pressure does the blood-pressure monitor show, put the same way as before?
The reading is {"value": 89, "unit": "mmHg"}
